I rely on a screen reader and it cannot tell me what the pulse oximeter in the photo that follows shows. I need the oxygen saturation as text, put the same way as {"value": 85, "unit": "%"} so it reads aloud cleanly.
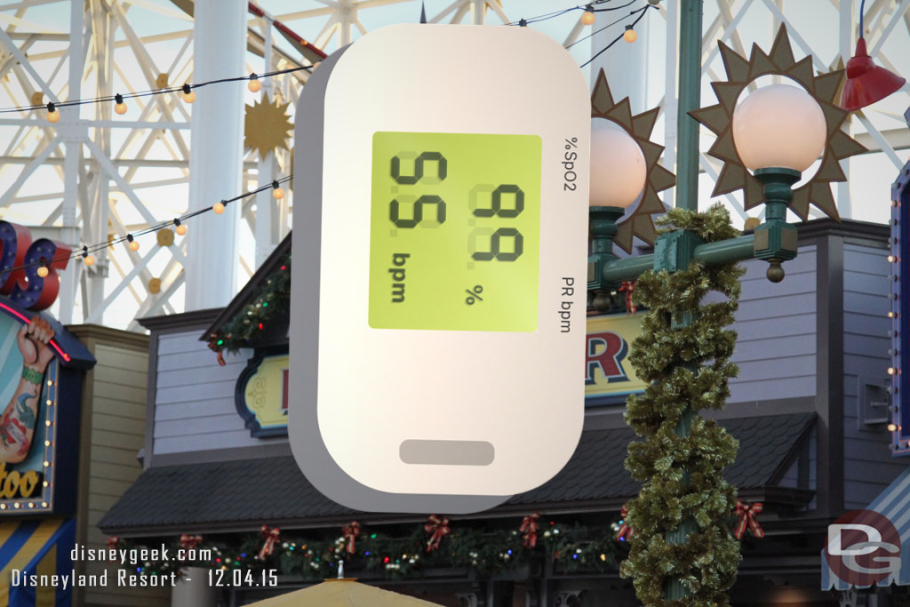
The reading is {"value": 99, "unit": "%"}
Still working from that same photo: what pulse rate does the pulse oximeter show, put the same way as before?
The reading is {"value": 55, "unit": "bpm"}
